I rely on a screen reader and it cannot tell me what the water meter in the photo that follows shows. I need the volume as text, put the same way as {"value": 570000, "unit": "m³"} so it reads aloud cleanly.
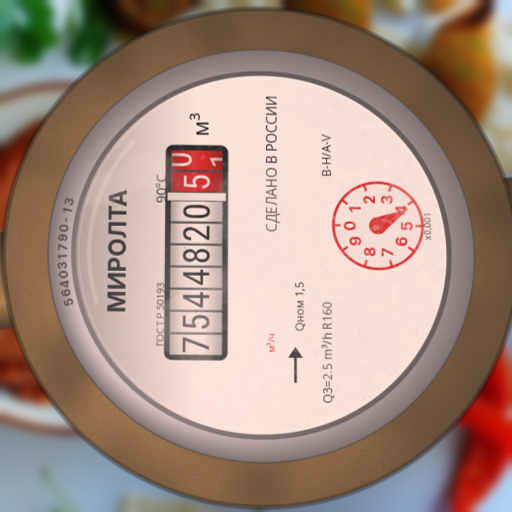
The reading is {"value": 7544820.504, "unit": "m³"}
